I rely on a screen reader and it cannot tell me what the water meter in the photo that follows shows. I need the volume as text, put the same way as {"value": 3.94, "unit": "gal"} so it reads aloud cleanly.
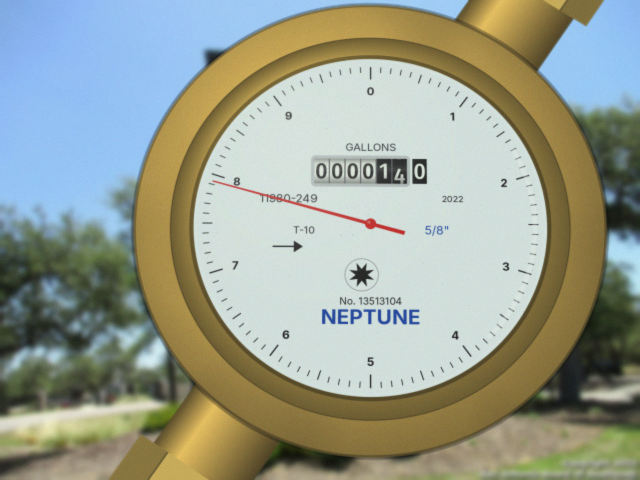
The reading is {"value": 137.9, "unit": "gal"}
